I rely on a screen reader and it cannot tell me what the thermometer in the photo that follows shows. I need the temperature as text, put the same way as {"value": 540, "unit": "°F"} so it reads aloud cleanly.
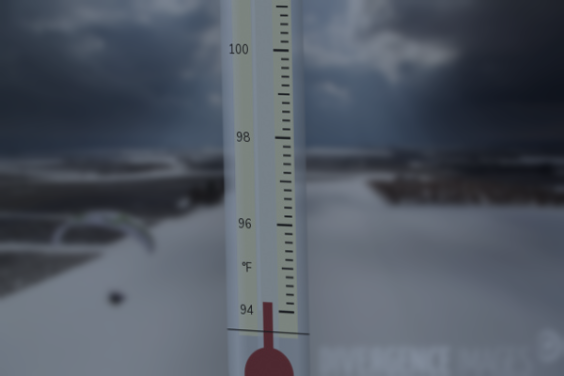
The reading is {"value": 94.2, "unit": "°F"}
